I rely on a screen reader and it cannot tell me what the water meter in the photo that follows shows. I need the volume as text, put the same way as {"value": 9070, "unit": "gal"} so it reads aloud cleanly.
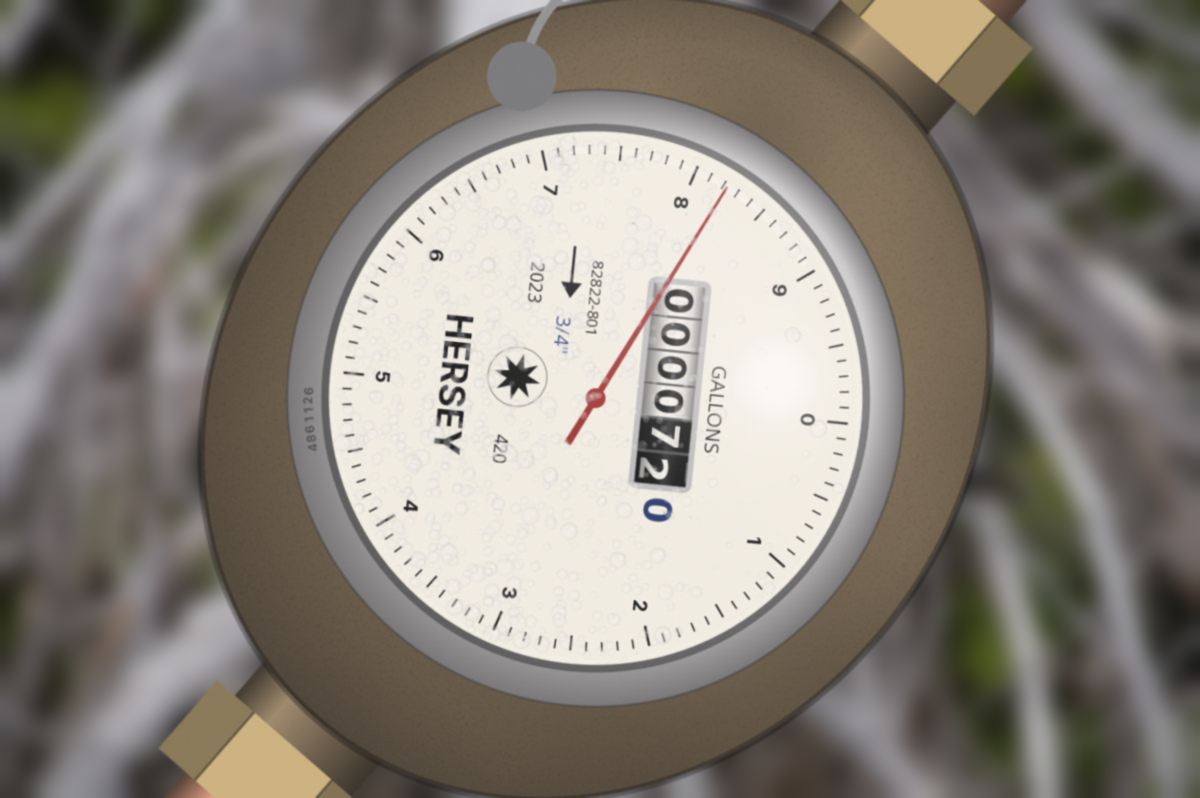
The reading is {"value": 718.2, "unit": "gal"}
